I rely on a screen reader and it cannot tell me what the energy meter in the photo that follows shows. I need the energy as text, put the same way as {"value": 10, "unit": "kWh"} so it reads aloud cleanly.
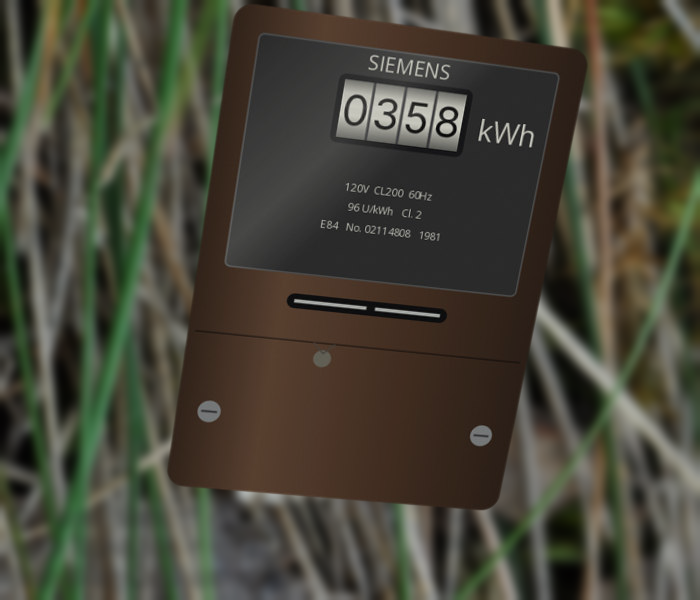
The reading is {"value": 358, "unit": "kWh"}
